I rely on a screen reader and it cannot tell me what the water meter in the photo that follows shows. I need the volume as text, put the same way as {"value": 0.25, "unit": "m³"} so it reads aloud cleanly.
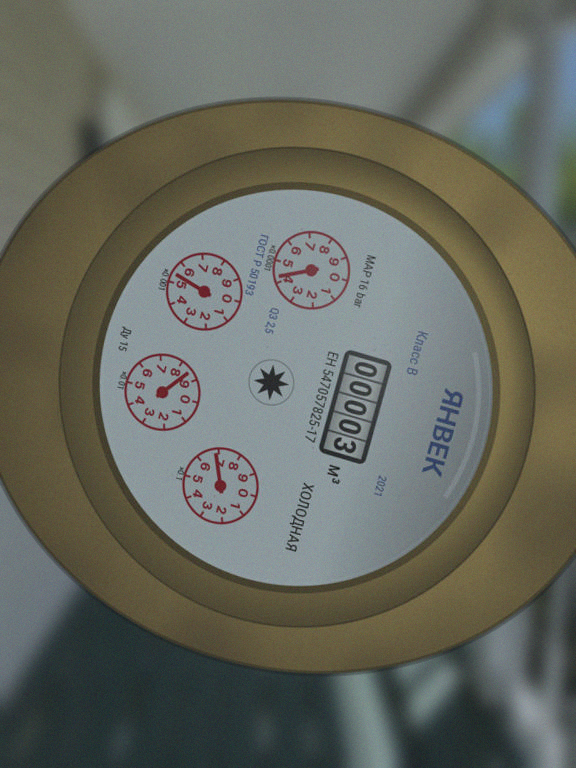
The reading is {"value": 3.6854, "unit": "m³"}
